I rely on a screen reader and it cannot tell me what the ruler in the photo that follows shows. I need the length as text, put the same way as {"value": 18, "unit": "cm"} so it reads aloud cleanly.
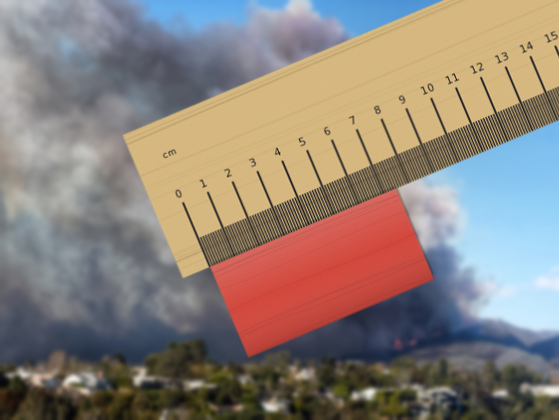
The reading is {"value": 7.5, "unit": "cm"}
